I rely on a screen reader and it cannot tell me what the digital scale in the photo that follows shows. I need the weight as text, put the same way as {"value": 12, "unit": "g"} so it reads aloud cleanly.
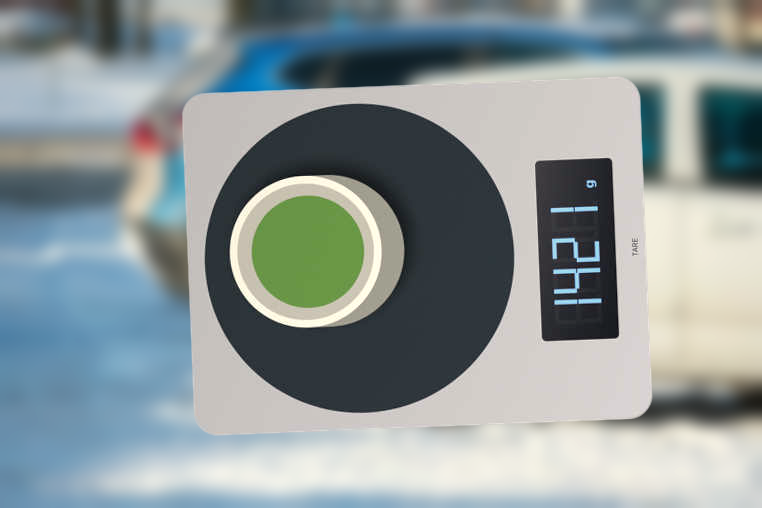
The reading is {"value": 1421, "unit": "g"}
